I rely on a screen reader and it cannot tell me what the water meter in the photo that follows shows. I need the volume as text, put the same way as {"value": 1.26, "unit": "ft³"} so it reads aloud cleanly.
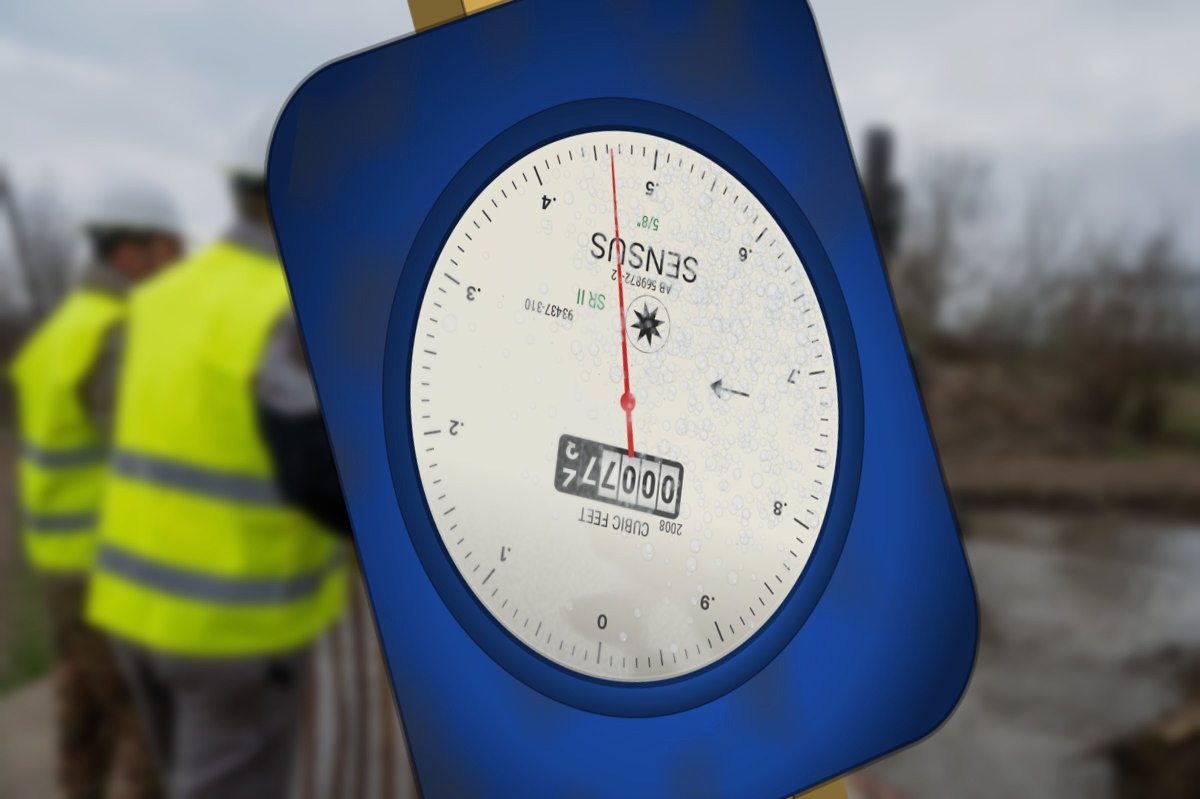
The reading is {"value": 772.46, "unit": "ft³"}
